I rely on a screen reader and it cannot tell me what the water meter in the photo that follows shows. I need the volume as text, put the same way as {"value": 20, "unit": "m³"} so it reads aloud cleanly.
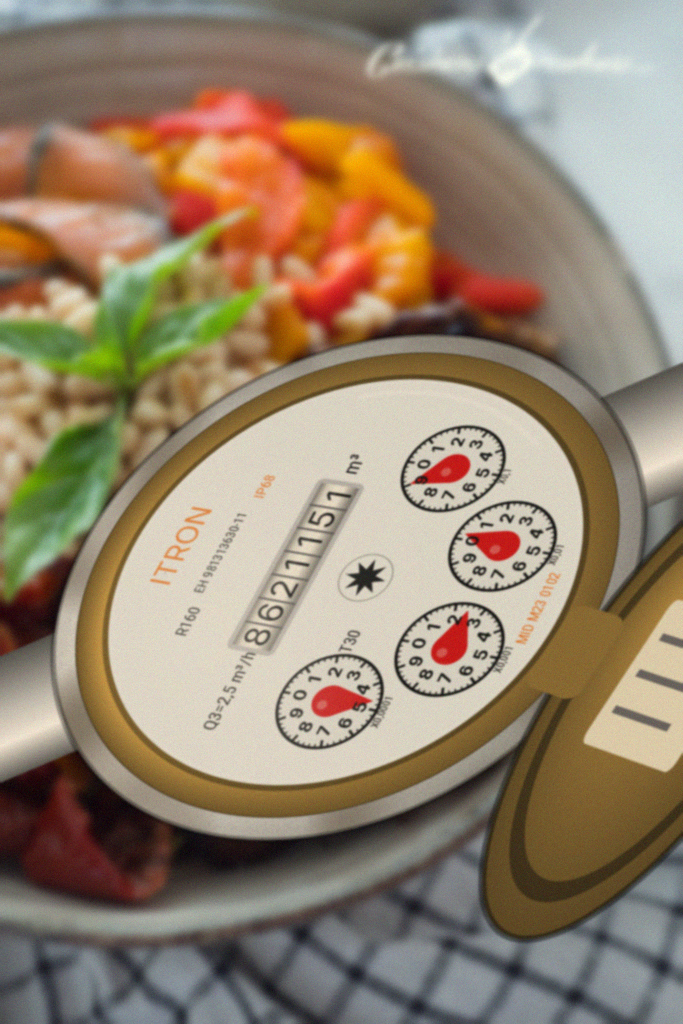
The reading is {"value": 8621150.9024, "unit": "m³"}
